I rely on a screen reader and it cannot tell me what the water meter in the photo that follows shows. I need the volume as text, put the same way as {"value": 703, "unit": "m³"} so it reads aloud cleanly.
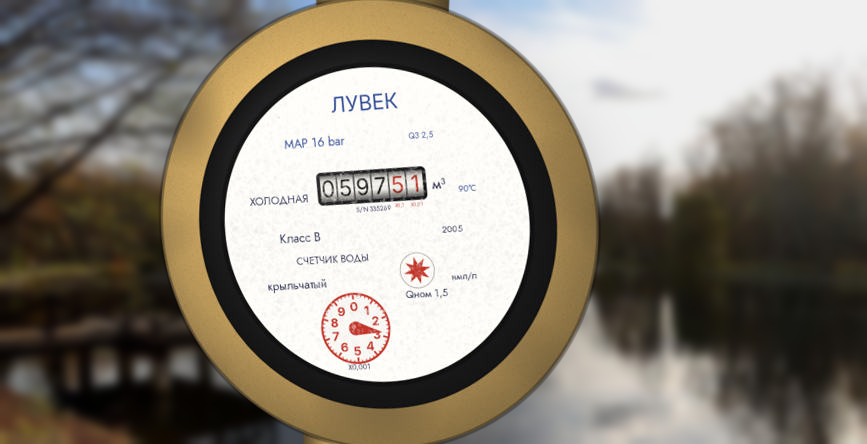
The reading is {"value": 597.512, "unit": "m³"}
